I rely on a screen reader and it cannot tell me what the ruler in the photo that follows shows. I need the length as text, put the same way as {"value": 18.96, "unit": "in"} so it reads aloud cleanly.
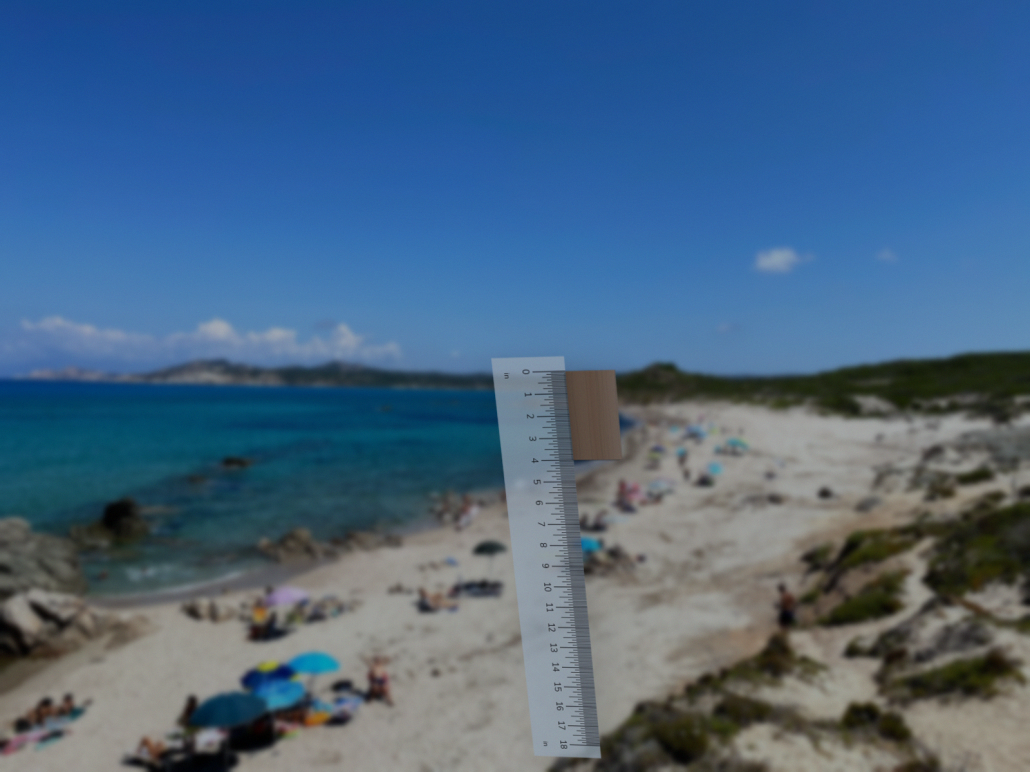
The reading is {"value": 4, "unit": "in"}
